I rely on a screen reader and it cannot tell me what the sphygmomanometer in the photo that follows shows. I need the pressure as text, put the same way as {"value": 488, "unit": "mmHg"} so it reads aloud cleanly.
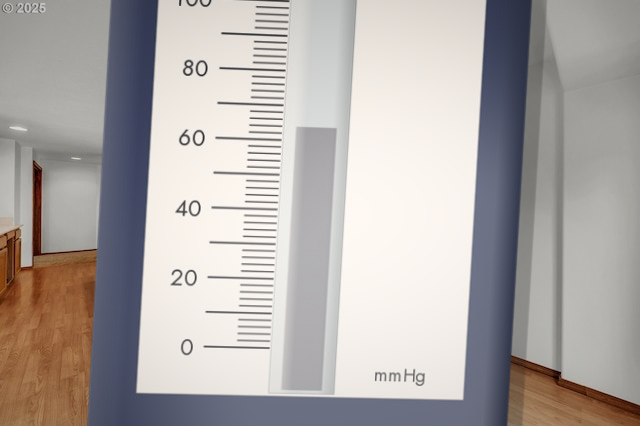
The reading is {"value": 64, "unit": "mmHg"}
